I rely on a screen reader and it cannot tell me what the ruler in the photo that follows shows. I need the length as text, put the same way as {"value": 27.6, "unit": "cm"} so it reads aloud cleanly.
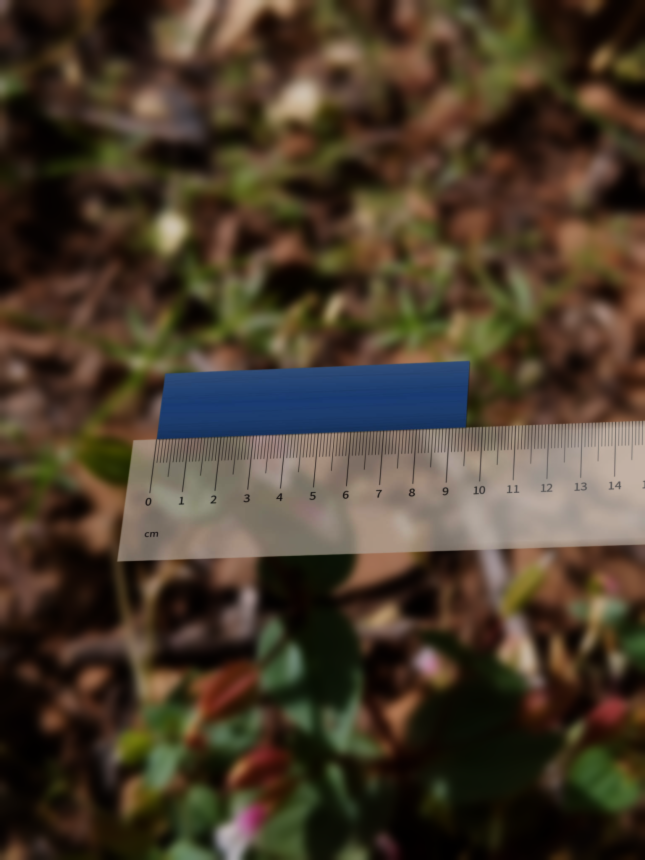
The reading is {"value": 9.5, "unit": "cm"}
